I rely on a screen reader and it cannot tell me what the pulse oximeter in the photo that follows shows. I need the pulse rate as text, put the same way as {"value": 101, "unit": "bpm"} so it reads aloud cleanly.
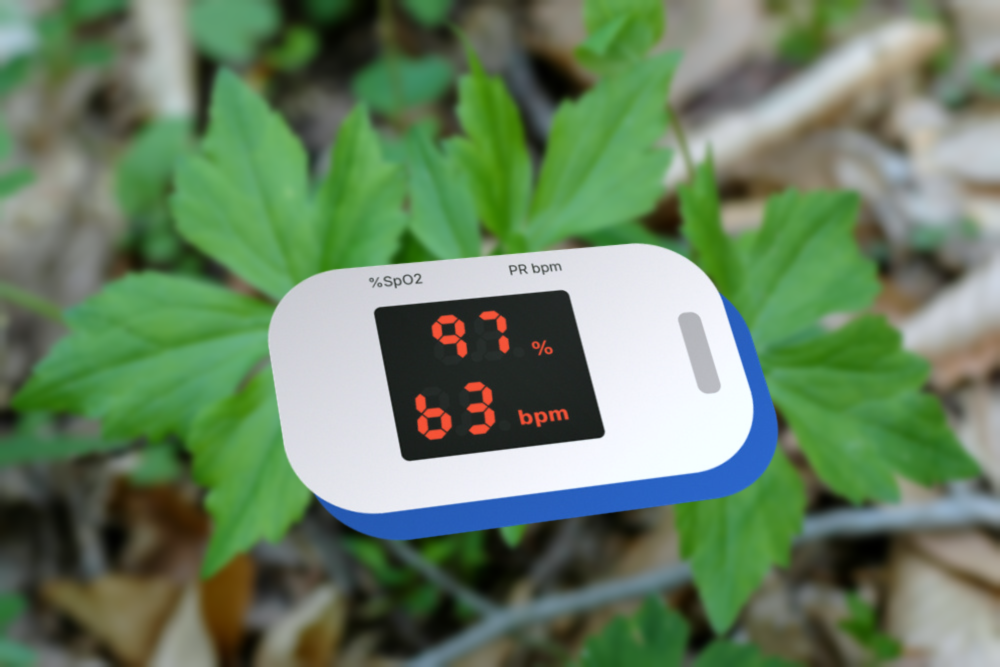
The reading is {"value": 63, "unit": "bpm"}
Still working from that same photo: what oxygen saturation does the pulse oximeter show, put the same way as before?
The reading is {"value": 97, "unit": "%"}
